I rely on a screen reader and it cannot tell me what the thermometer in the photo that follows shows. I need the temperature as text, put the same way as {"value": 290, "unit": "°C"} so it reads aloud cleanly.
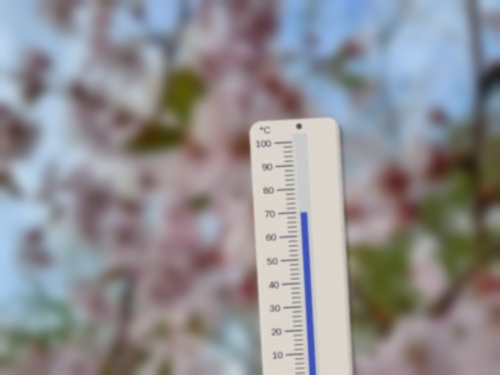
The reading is {"value": 70, "unit": "°C"}
